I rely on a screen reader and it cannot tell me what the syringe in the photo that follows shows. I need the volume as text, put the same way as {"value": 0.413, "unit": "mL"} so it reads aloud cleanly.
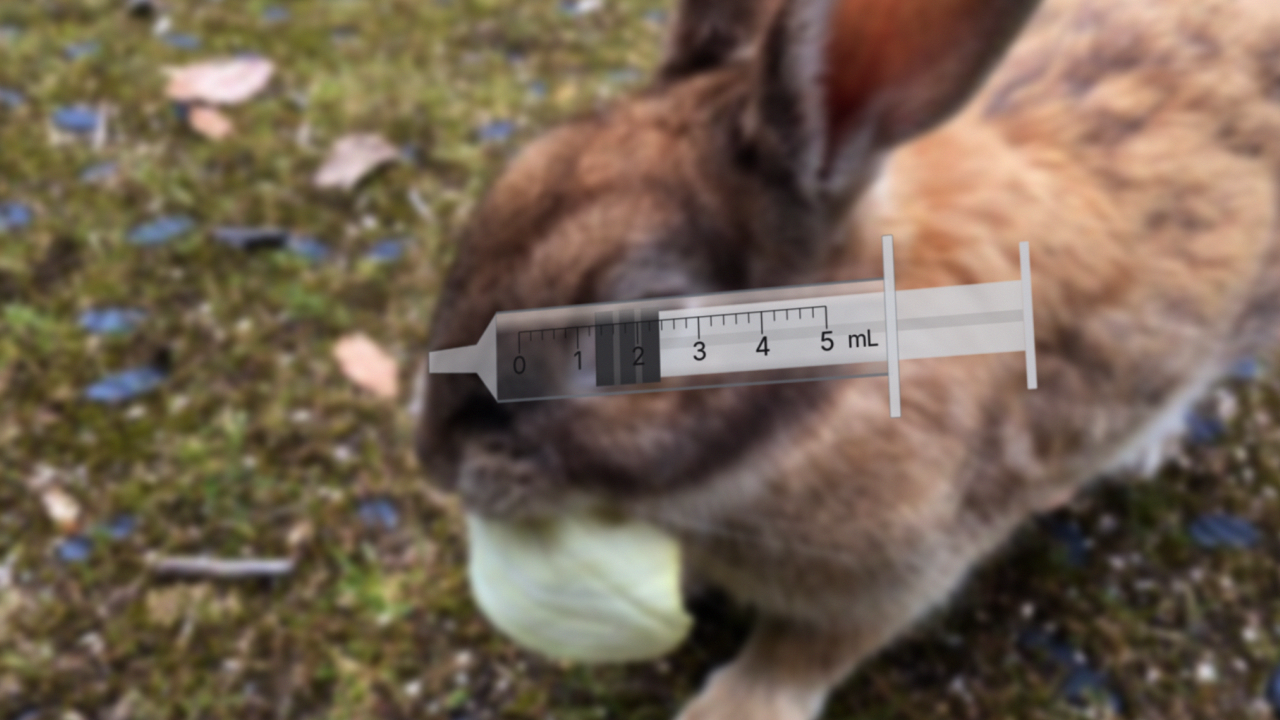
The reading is {"value": 1.3, "unit": "mL"}
